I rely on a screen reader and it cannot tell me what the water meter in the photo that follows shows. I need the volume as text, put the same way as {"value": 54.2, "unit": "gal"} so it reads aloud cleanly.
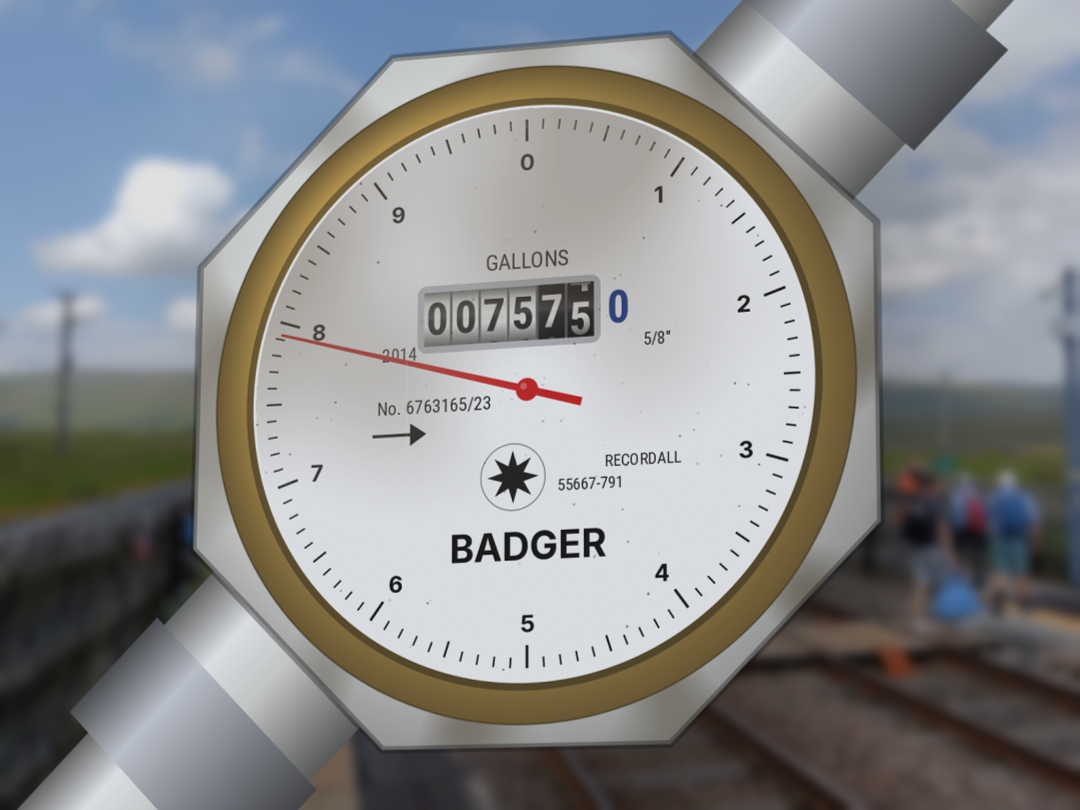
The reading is {"value": 75747.9, "unit": "gal"}
